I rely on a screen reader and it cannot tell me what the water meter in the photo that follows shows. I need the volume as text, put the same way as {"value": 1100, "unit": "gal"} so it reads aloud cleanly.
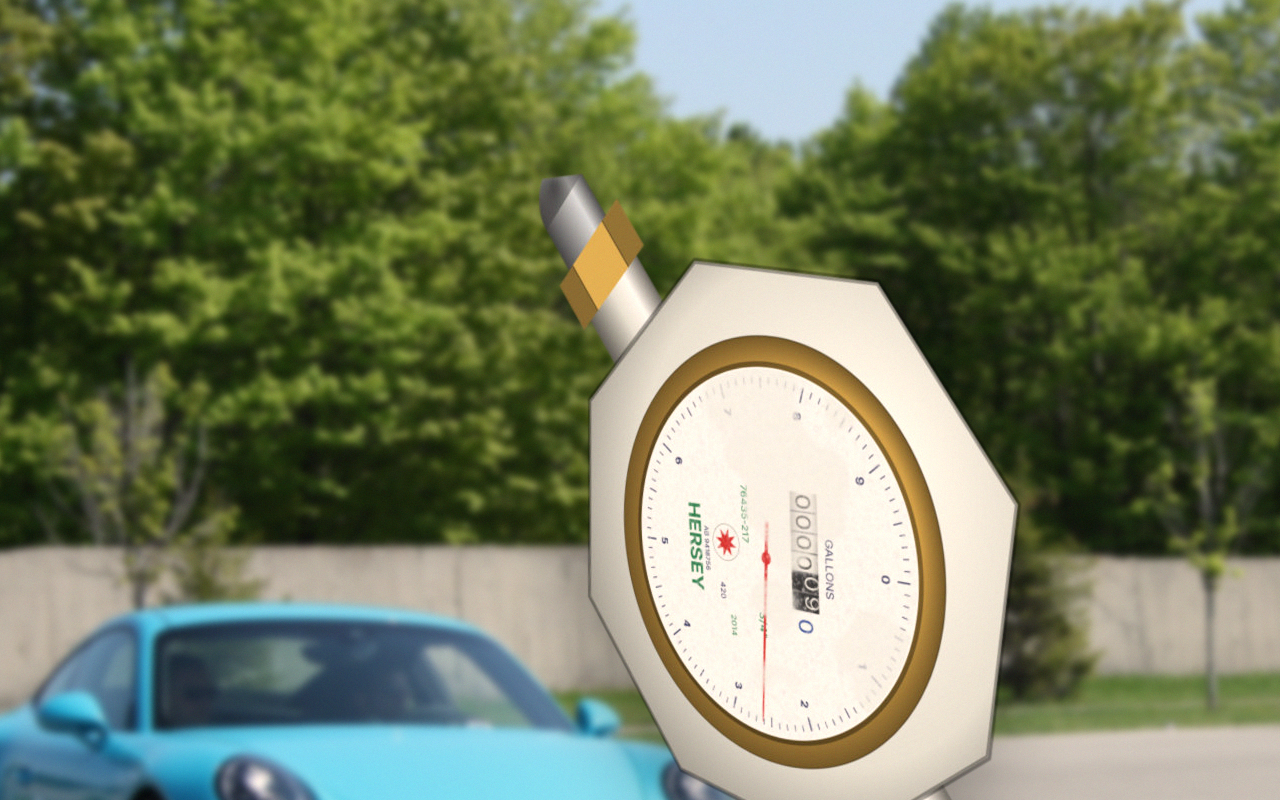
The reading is {"value": 92.6, "unit": "gal"}
